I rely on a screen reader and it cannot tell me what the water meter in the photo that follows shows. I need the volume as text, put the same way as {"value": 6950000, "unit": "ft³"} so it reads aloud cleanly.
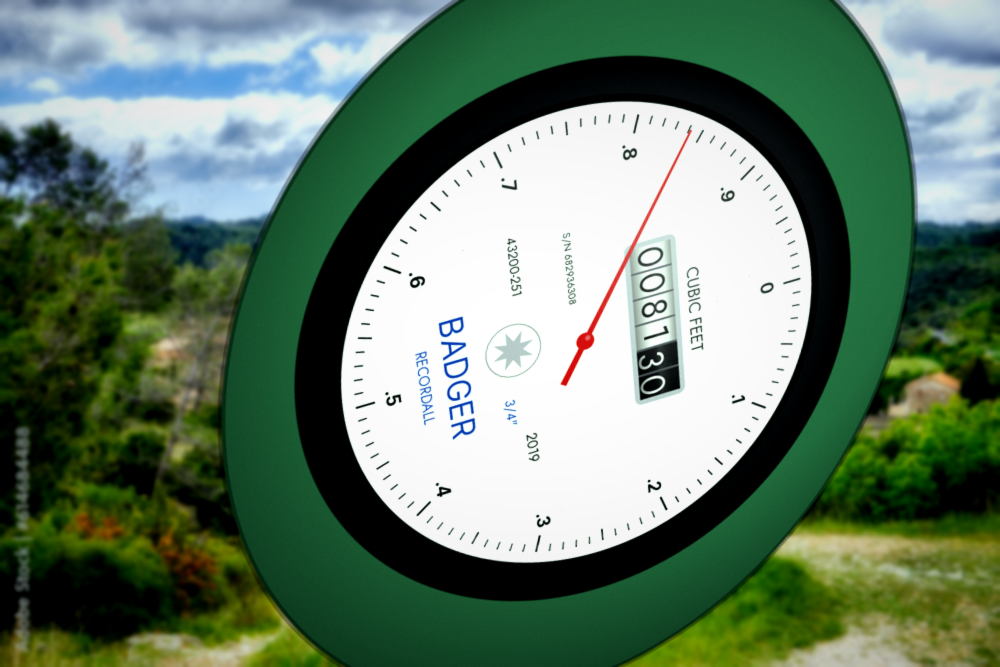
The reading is {"value": 8129.84, "unit": "ft³"}
